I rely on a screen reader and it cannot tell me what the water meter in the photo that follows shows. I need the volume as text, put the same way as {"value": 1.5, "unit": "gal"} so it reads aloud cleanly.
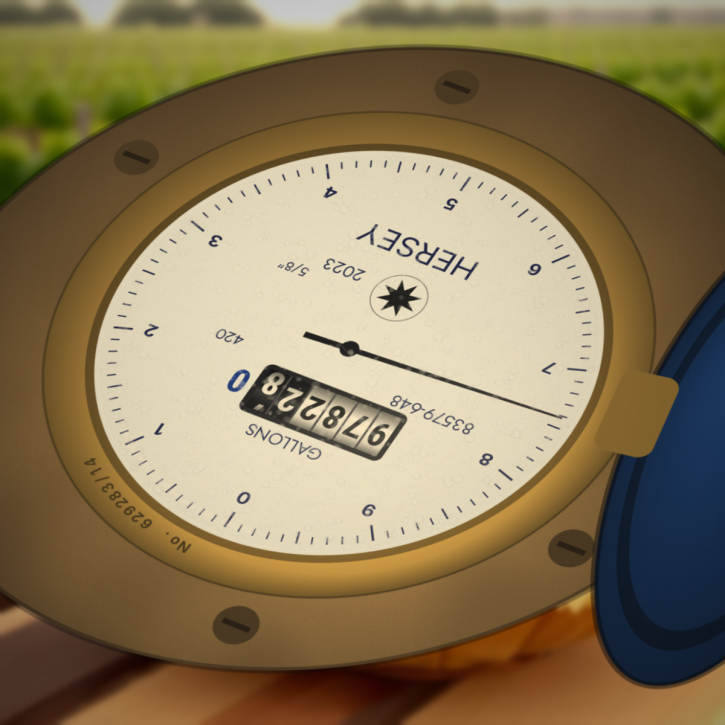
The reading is {"value": 9782277.4, "unit": "gal"}
